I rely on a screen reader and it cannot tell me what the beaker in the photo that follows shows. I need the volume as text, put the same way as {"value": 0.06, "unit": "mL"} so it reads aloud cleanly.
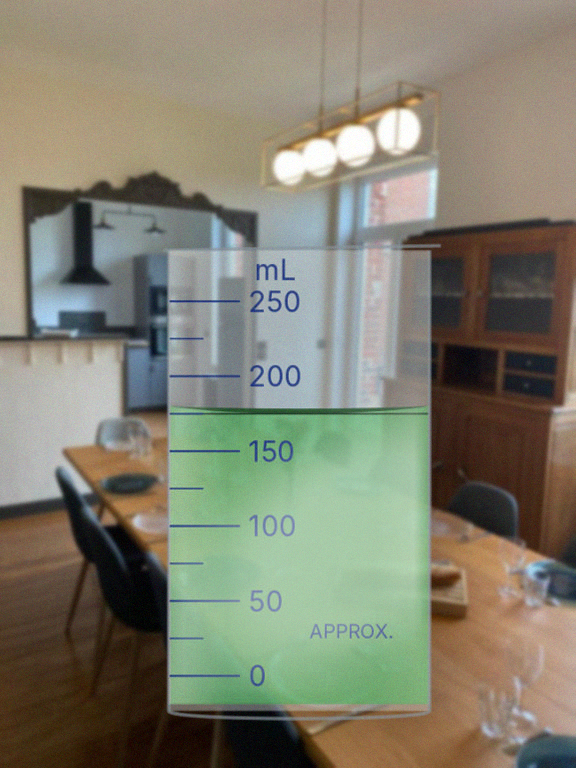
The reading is {"value": 175, "unit": "mL"}
